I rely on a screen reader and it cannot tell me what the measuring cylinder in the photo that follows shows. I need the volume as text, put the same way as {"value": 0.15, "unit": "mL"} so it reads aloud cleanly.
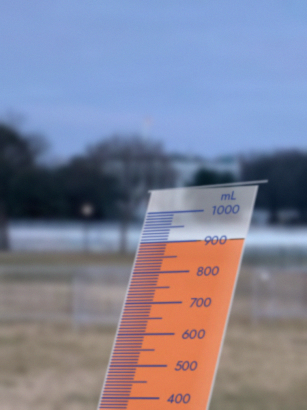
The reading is {"value": 900, "unit": "mL"}
